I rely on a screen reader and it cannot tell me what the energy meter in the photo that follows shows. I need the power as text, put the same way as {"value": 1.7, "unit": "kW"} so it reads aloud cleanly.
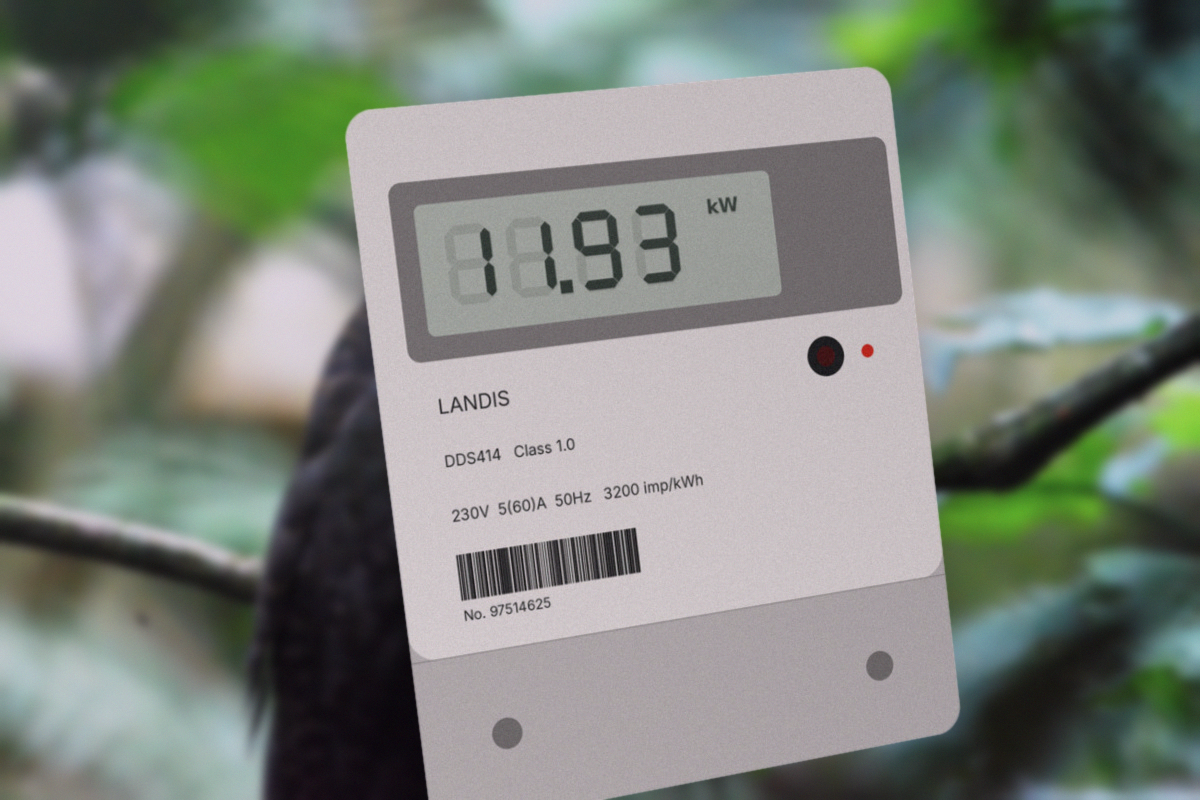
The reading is {"value": 11.93, "unit": "kW"}
